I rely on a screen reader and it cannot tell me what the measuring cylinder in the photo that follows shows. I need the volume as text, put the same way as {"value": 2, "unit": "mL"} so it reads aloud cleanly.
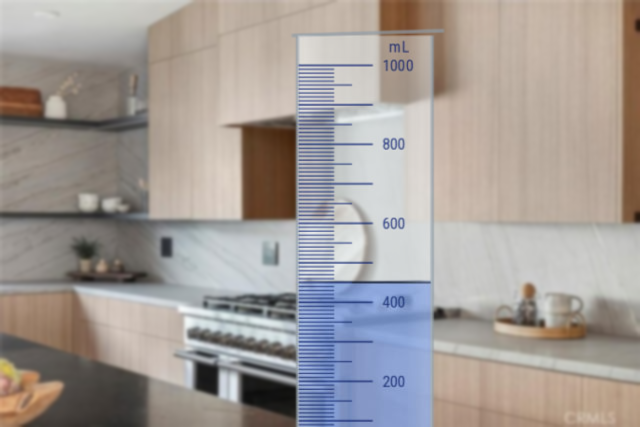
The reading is {"value": 450, "unit": "mL"}
